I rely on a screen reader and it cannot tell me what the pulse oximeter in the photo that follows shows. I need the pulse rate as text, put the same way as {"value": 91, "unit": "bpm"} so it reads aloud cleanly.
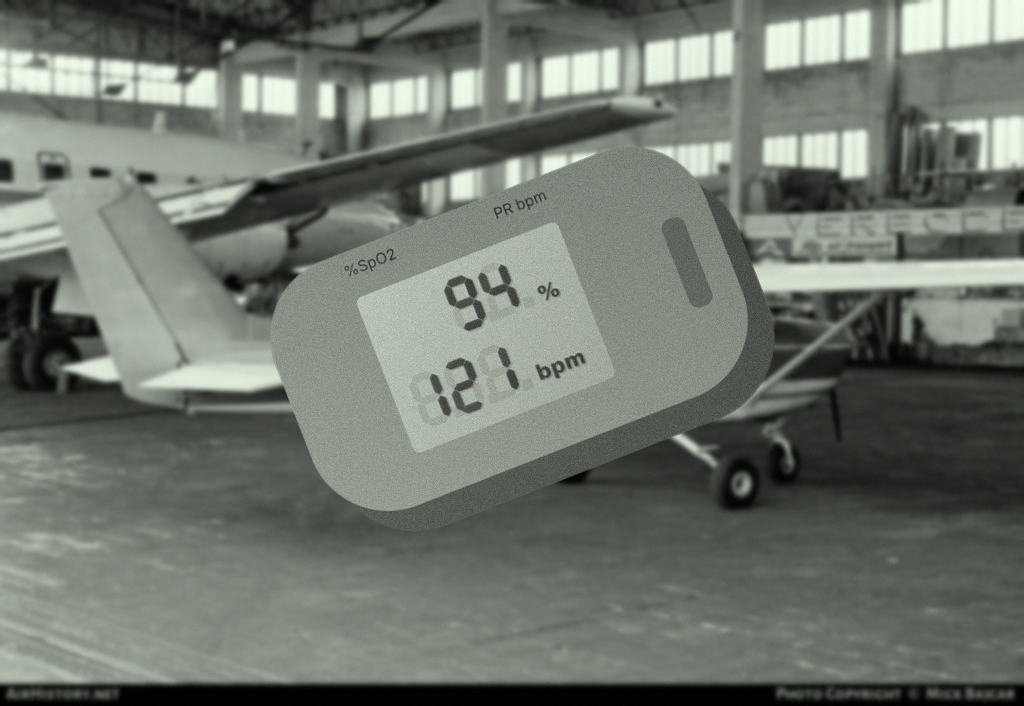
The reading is {"value": 121, "unit": "bpm"}
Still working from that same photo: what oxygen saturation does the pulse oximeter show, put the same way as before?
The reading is {"value": 94, "unit": "%"}
